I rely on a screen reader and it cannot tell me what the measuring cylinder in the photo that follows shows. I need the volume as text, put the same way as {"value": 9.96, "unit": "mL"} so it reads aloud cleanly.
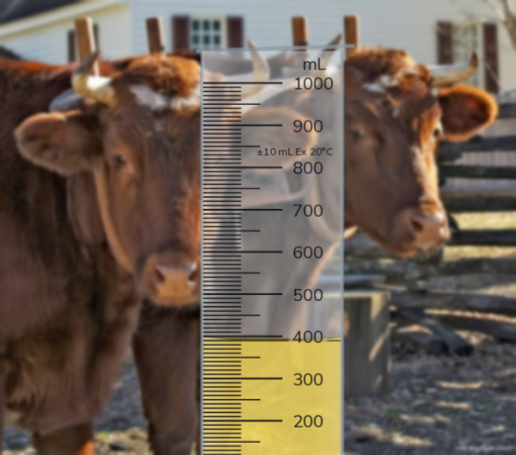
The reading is {"value": 390, "unit": "mL"}
